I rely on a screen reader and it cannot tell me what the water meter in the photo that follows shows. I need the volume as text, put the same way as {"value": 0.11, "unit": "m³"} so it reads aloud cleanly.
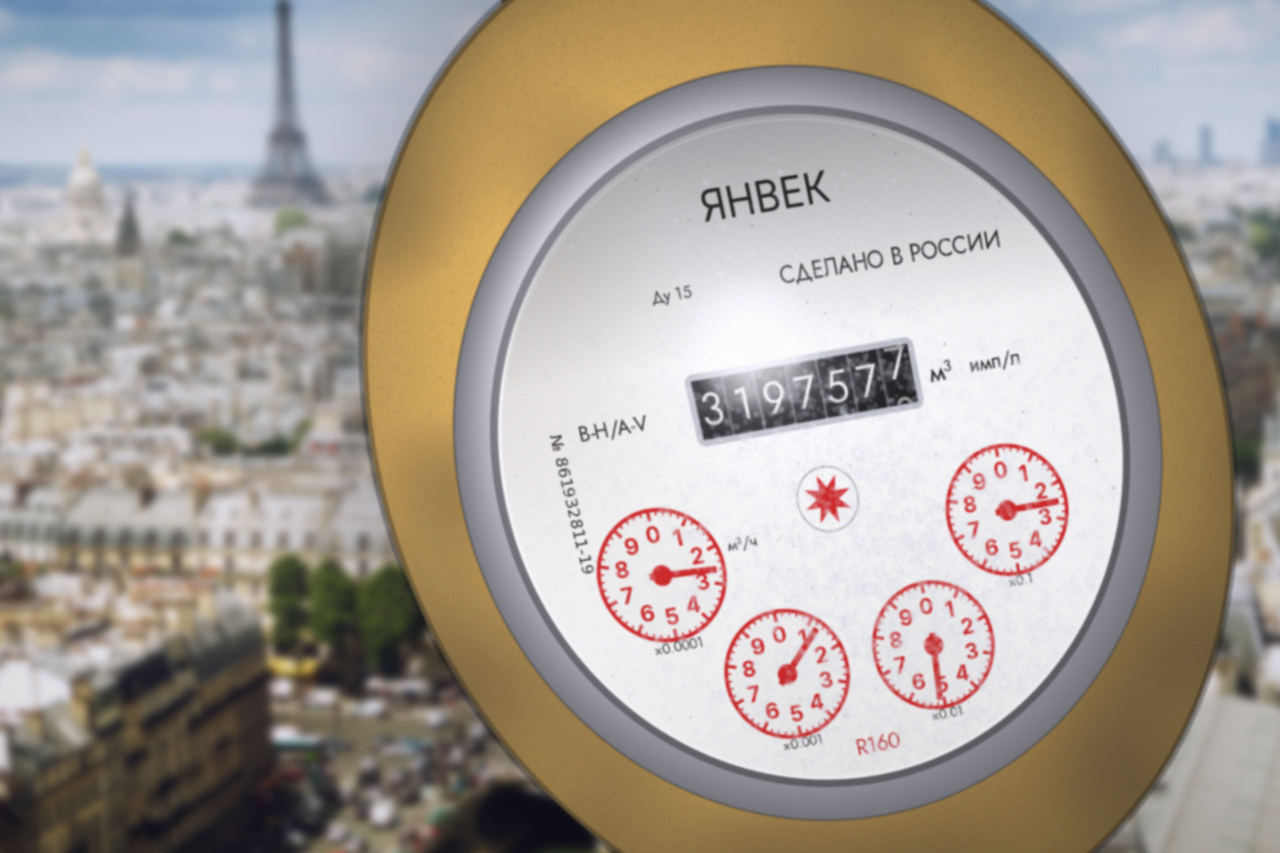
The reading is {"value": 3197577.2512, "unit": "m³"}
